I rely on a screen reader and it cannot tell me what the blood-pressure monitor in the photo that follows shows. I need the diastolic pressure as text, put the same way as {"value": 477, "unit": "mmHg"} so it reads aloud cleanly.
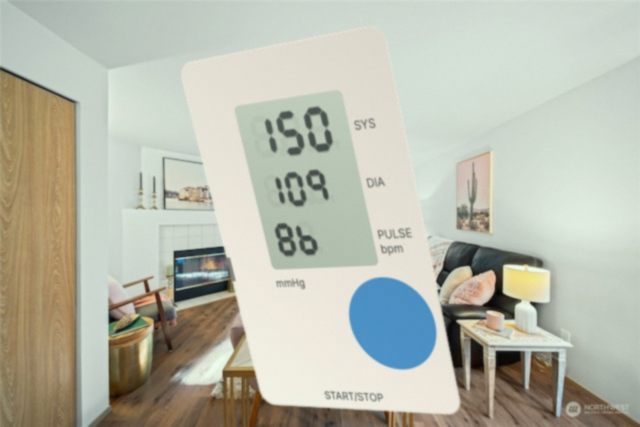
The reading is {"value": 109, "unit": "mmHg"}
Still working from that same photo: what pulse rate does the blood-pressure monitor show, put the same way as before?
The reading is {"value": 86, "unit": "bpm"}
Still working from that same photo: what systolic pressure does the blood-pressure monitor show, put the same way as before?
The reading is {"value": 150, "unit": "mmHg"}
